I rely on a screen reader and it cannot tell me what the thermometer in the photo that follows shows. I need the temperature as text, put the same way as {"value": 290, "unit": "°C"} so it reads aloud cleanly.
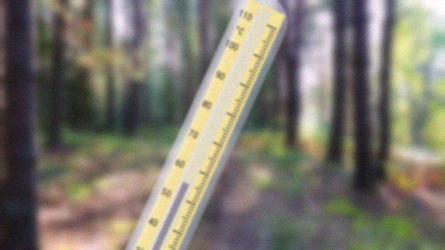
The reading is {"value": 55, "unit": "°C"}
